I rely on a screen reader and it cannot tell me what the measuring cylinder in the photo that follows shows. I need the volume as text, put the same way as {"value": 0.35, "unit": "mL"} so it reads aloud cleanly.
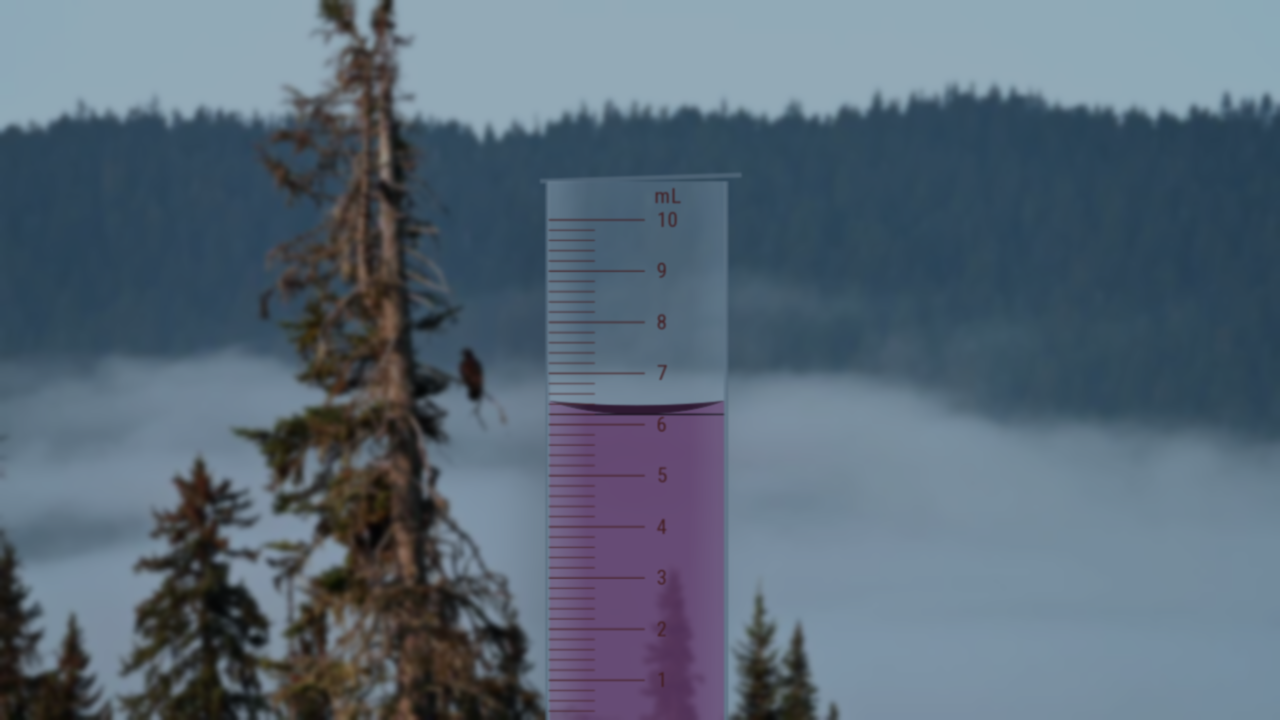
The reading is {"value": 6.2, "unit": "mL"}
